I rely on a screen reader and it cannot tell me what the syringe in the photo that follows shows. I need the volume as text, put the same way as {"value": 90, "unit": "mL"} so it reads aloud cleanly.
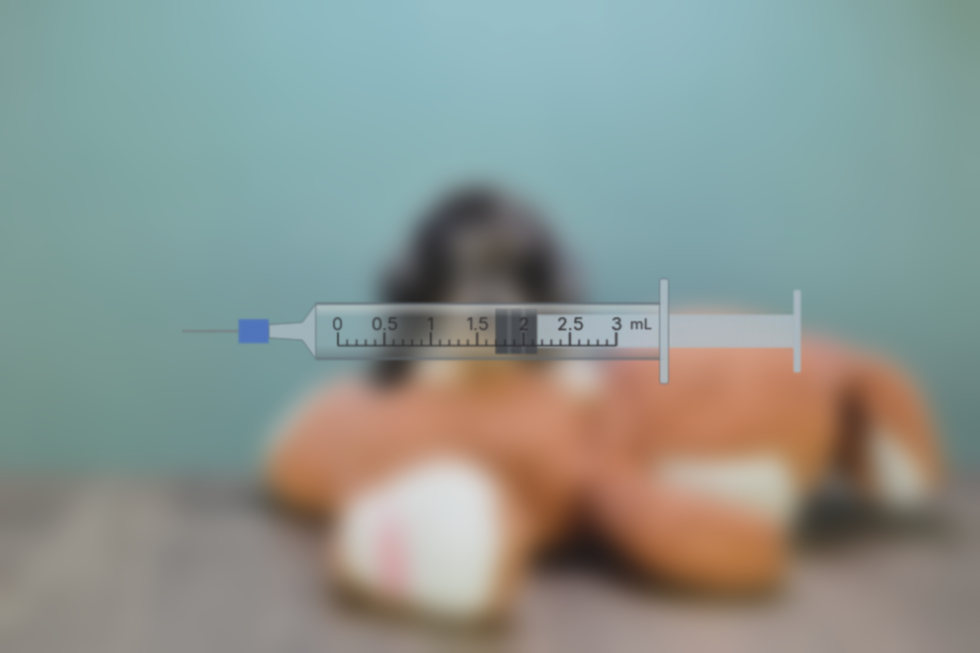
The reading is {"value": 1.7, "unit": "mL"}
